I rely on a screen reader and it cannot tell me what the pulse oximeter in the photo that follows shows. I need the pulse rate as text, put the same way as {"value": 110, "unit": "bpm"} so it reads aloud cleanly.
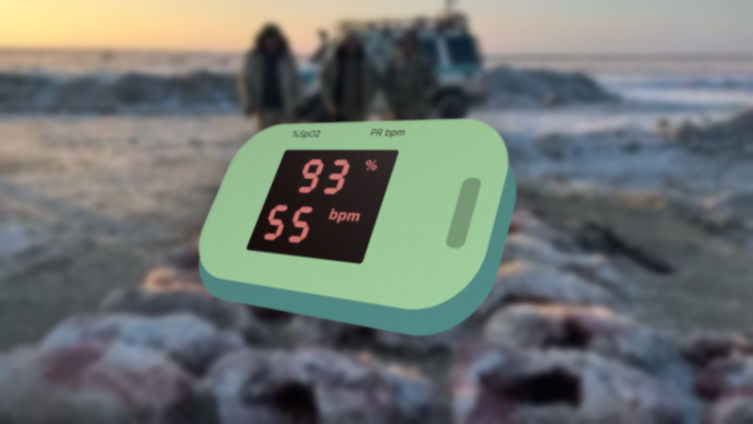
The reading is {"value": 55, "unit": "bpm"}
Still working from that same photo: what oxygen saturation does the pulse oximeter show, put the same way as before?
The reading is {"value": 93, "unit": "%"}
